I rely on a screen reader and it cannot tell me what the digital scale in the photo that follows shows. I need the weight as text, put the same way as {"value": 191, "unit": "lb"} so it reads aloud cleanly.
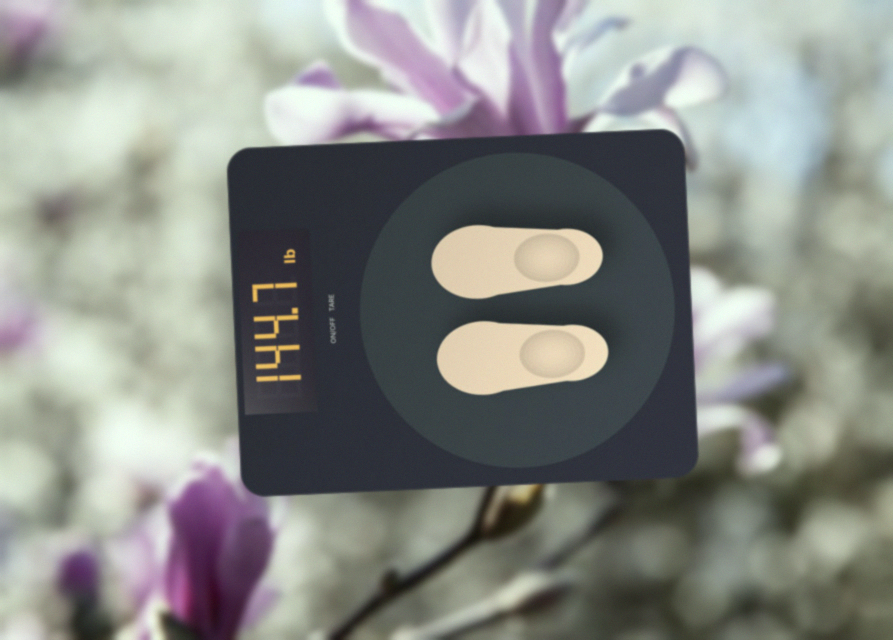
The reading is {"value": 144.7, "unit": "lb"}
